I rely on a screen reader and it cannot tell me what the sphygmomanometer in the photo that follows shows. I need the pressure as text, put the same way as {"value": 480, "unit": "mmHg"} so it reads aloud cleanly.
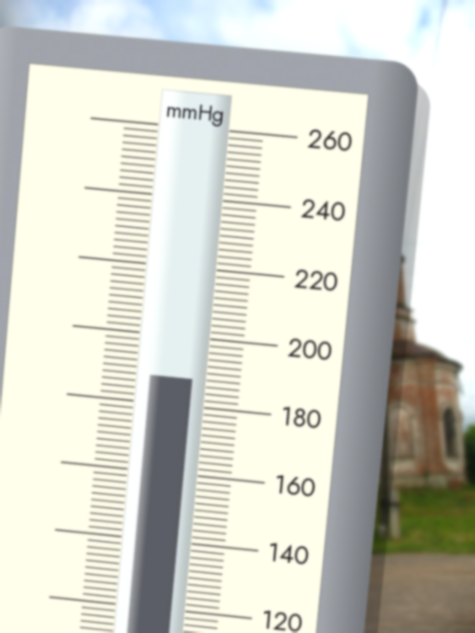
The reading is {"value": 188, "unit": "mmHg"}
